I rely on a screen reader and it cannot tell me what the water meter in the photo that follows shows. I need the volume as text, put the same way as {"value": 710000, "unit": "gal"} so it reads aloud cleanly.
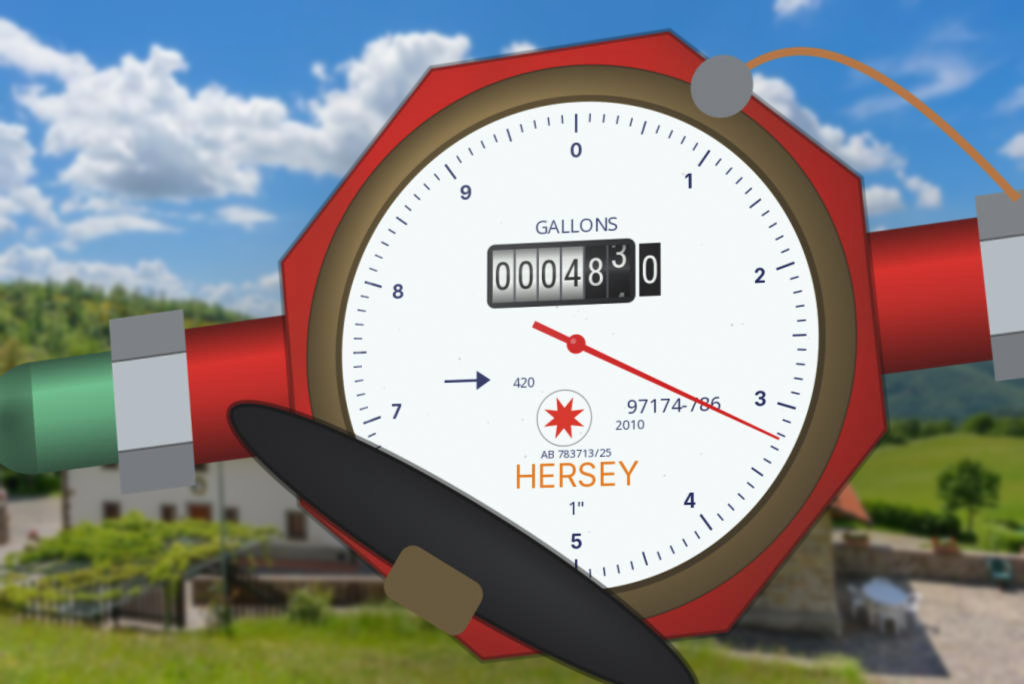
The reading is {"value": 4833.2, "unit": "gal"}
